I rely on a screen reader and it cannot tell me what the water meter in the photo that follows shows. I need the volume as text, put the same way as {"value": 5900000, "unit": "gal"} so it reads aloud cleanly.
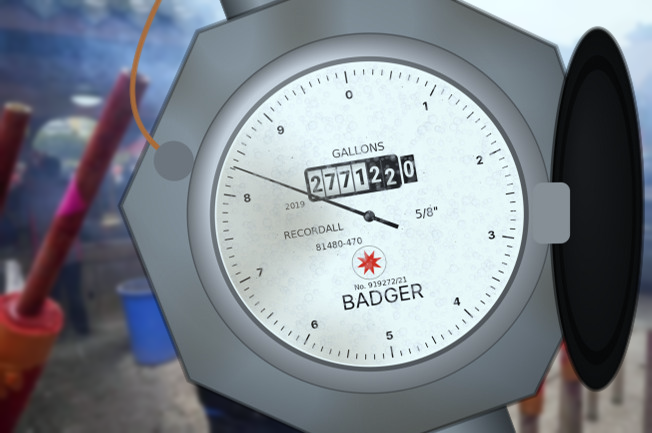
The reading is {"value": 2771218.3, "unit": "gal"}
